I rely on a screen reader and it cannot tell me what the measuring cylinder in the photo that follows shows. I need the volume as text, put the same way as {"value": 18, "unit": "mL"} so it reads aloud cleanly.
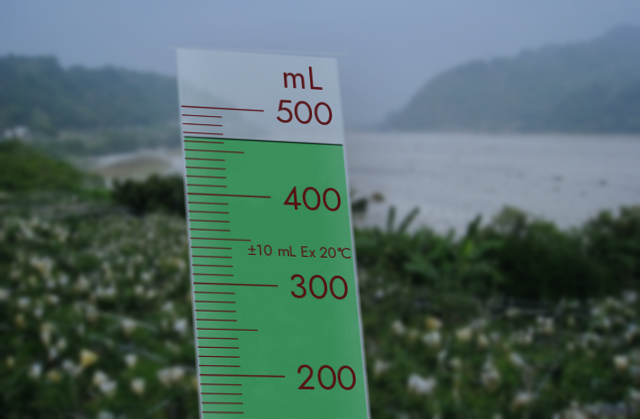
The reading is {"value": 465, "unit": "mL"}
